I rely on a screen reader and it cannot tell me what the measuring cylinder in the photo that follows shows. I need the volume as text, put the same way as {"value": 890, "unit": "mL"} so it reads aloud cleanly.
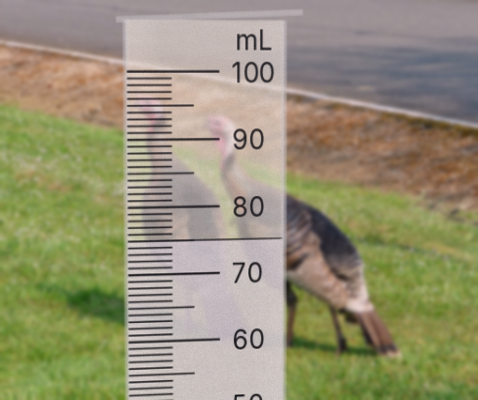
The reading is {"value": 75, "unit": "mL"}
